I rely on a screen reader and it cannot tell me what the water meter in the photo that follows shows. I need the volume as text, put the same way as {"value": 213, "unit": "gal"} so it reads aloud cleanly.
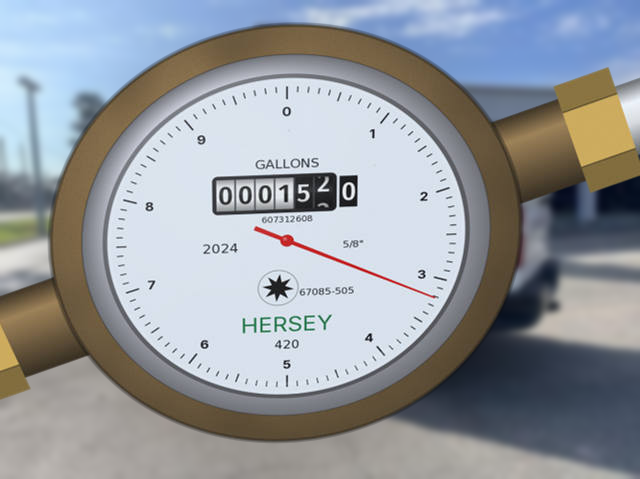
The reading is {"value": 1523.2, "unit": "gal"}
